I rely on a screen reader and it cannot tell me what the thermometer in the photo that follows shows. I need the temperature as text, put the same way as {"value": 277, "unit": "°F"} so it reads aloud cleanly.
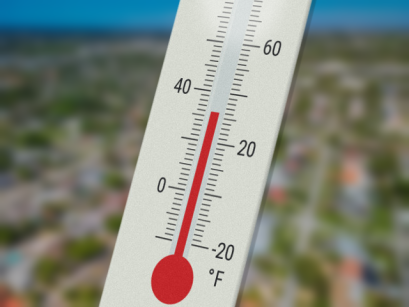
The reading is {"value": 32, "unit": "°F"}
